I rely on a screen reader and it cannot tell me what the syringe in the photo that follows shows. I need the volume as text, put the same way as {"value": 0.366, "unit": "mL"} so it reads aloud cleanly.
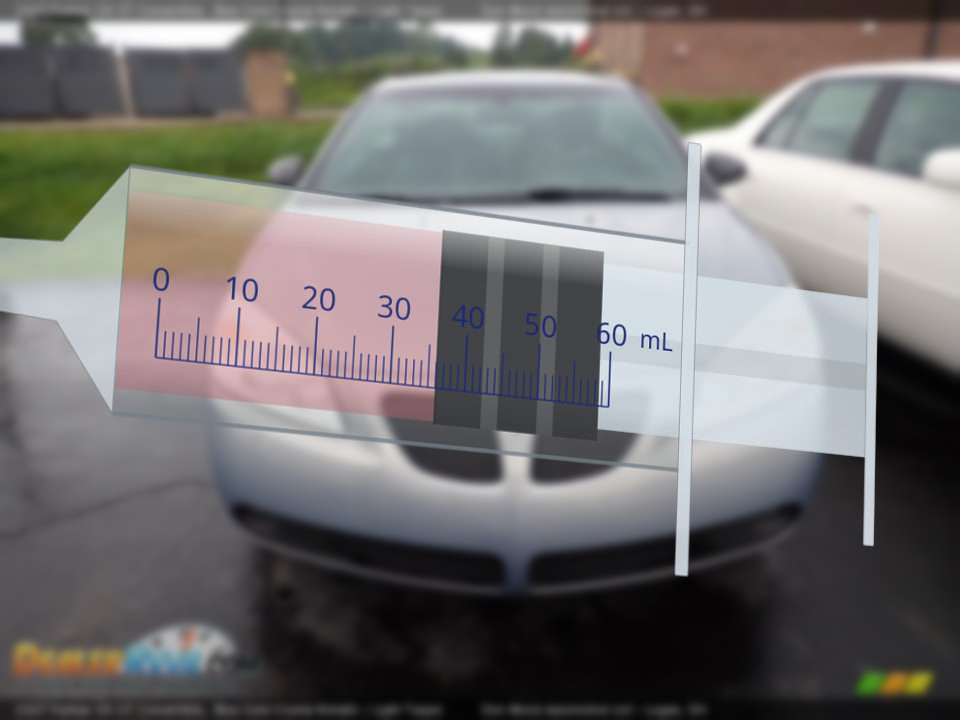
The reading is {"value": 36, "unit": "mL"}
